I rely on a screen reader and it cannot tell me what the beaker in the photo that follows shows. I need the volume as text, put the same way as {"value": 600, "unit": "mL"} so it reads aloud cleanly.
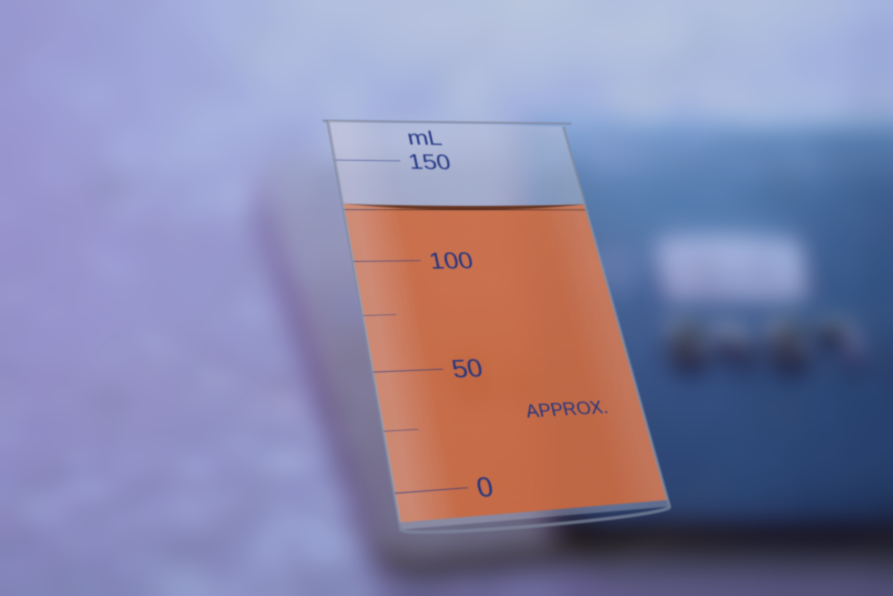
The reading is {"value": 125, "unit": "mL"}
